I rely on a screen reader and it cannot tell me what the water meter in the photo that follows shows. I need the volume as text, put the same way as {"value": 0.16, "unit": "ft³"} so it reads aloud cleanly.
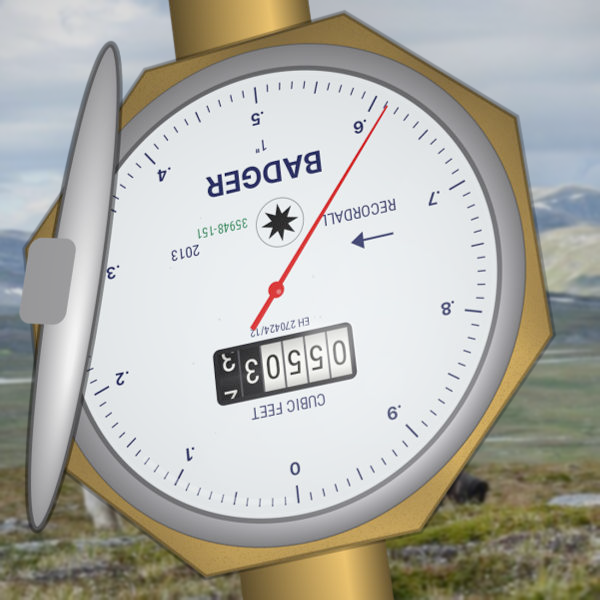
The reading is {"value": 55032.61, "unit": "ft³"}
